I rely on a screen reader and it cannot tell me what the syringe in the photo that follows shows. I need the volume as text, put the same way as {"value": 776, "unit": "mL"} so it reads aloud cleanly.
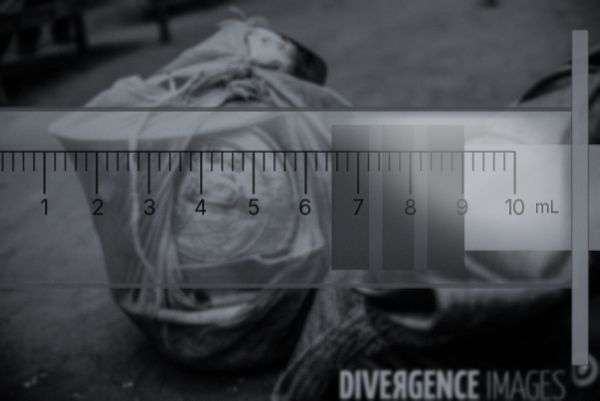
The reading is {"value": 6.5, "unit": "mL"}
